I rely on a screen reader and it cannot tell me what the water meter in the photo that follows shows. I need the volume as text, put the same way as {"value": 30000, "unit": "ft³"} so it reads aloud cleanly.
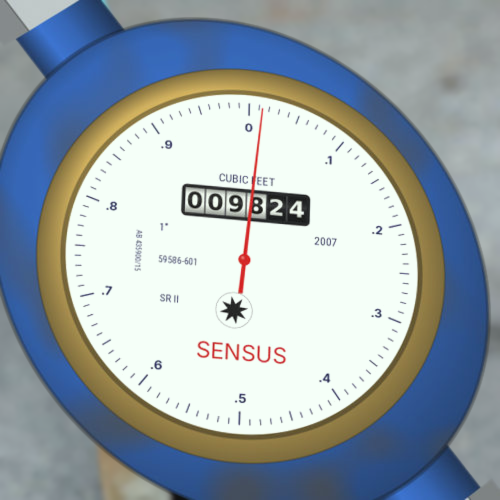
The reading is {"value": 9824.01, "unit": "ft³"}
